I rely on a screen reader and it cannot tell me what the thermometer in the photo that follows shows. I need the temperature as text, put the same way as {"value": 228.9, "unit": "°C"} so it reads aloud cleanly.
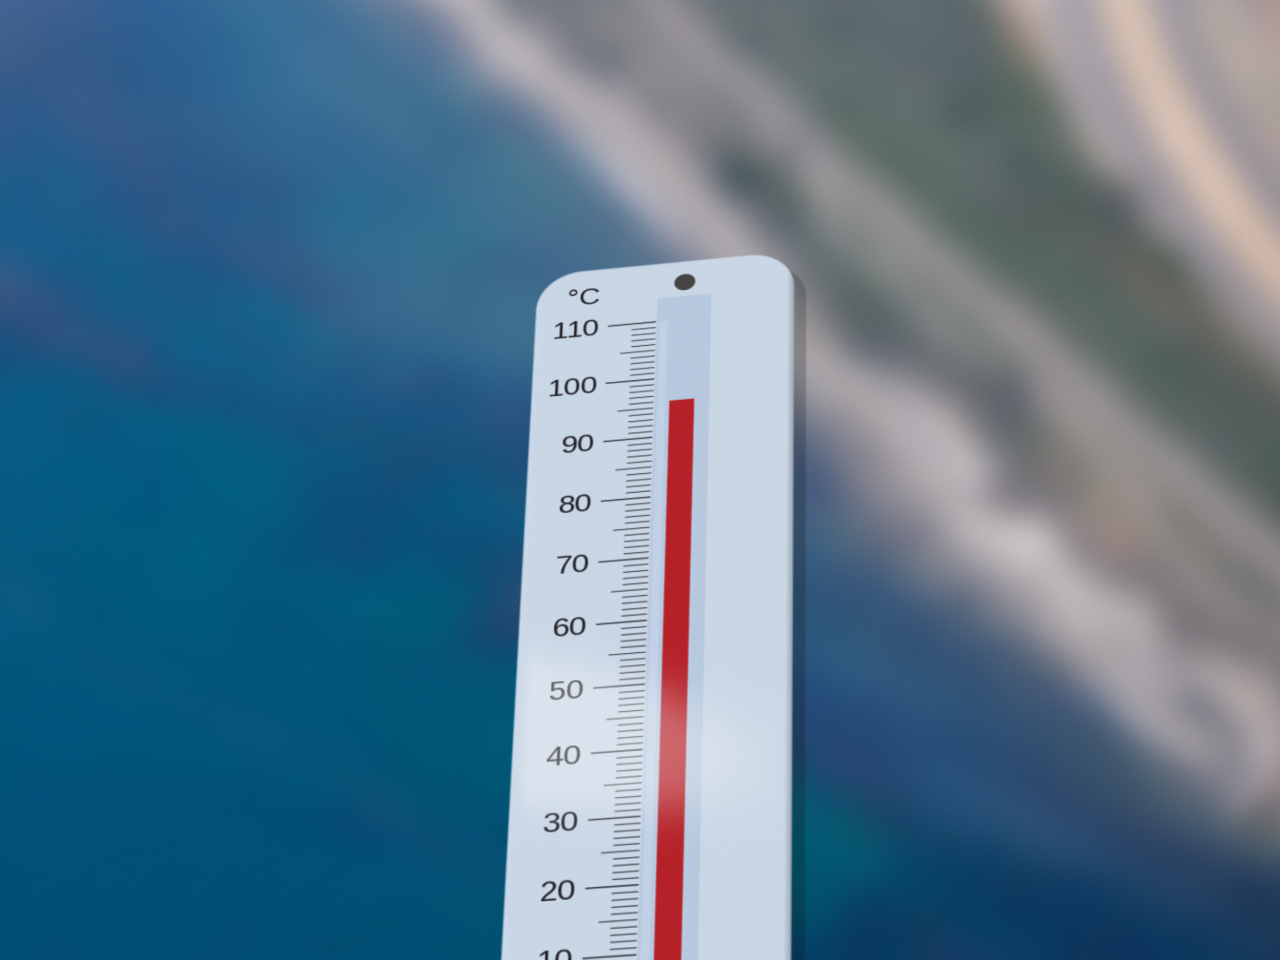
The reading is {"value": 96, "unit": "°C"}
